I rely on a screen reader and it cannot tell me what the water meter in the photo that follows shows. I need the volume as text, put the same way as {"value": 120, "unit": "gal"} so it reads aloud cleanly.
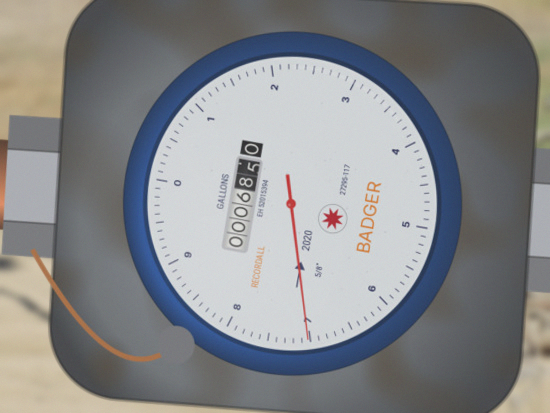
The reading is {"value": 6847.0, "unit": "gal"}
